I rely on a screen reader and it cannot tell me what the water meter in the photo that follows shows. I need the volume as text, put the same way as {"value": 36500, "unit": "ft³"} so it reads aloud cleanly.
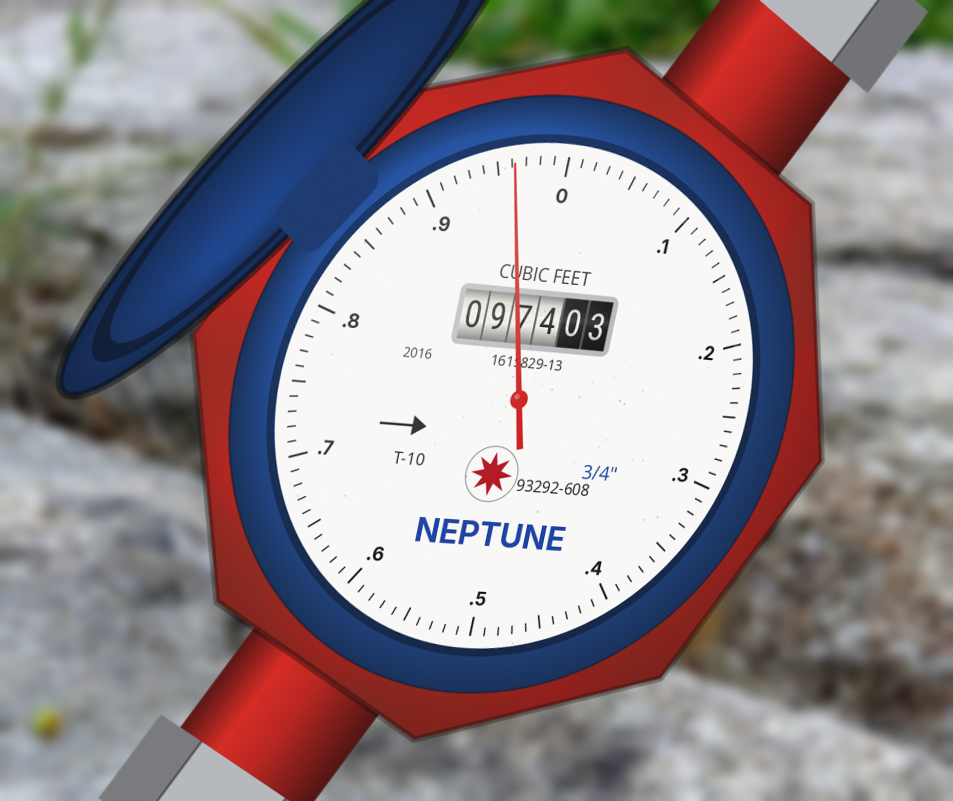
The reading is {"value": 97402.96, "unit": "ft³"}
